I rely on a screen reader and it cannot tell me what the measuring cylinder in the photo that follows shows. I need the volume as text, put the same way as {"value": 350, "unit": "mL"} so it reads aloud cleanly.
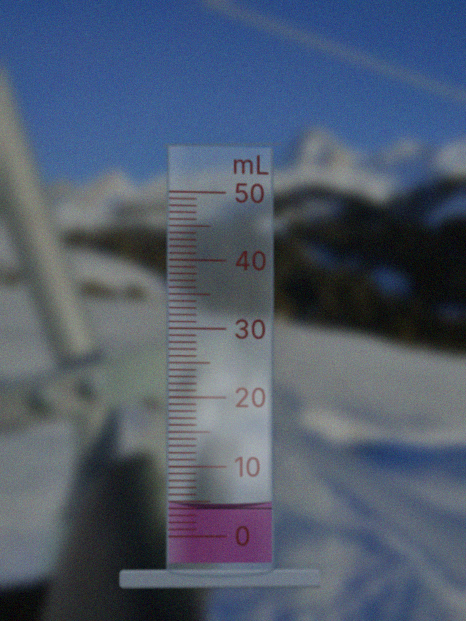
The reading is {"value": 4, "unit": "mL"}
